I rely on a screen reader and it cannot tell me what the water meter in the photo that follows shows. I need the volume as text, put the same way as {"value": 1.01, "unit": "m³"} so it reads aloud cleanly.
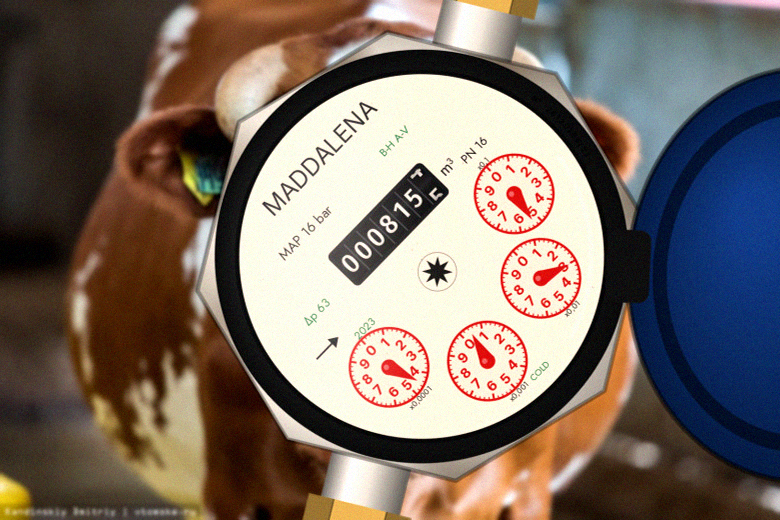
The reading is {"value": 8154.5304, "unit": "m³"}
